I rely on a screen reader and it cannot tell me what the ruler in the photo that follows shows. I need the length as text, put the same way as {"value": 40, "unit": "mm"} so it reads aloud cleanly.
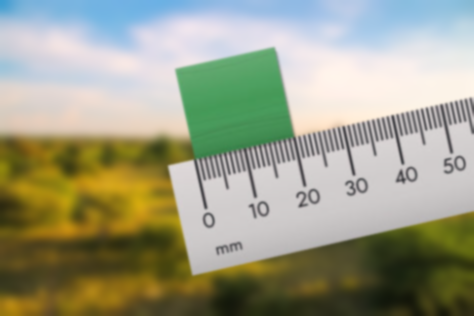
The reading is {"value": 20, "unit": "mm"}
